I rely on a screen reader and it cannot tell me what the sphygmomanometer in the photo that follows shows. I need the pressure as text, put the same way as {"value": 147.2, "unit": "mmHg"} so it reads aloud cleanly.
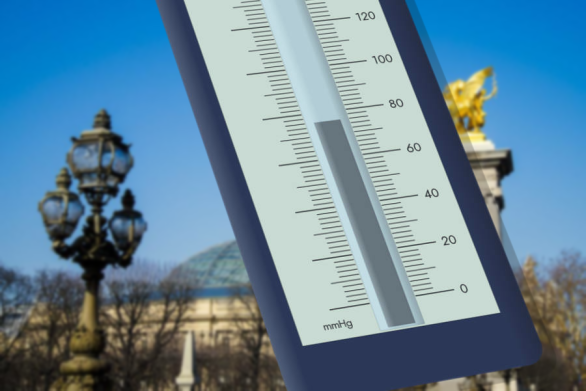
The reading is {"value": 76, "unit": "mmHg"}
